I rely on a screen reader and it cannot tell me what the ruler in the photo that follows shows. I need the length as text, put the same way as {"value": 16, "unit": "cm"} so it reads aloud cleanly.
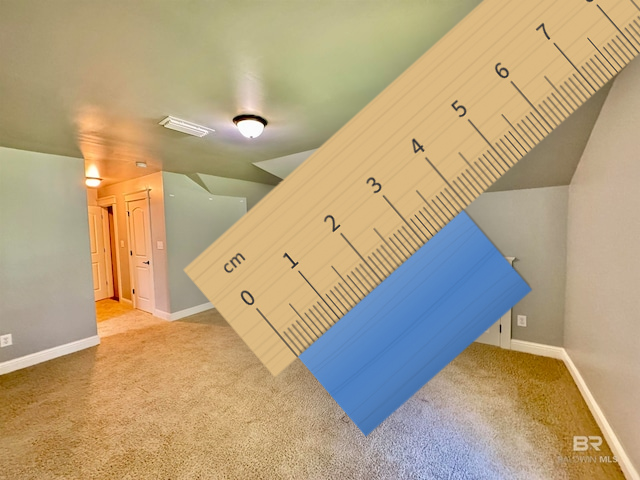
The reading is {"value": 3.9, "unit": "cm"}
